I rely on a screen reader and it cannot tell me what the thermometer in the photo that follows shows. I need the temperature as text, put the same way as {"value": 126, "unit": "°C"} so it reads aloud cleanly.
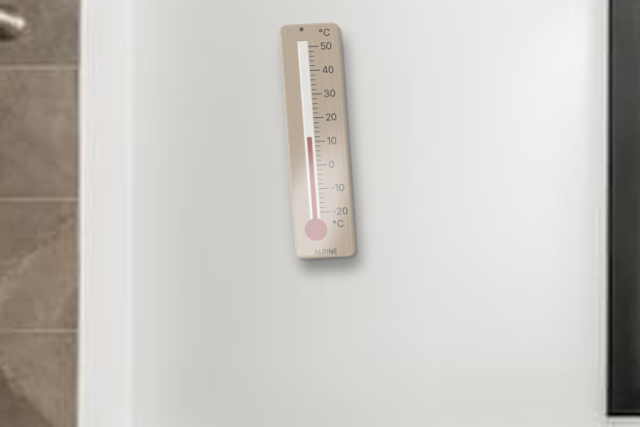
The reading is {"value": 12, "unit": "°C"}
